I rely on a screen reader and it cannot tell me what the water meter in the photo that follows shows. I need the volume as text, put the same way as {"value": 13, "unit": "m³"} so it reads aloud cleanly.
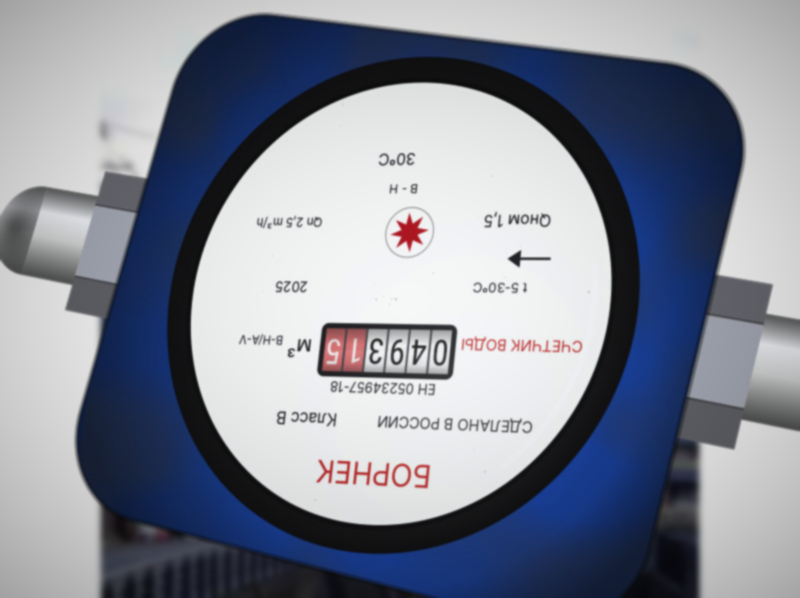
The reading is {"value": 493.15, "unit": "m³"}
